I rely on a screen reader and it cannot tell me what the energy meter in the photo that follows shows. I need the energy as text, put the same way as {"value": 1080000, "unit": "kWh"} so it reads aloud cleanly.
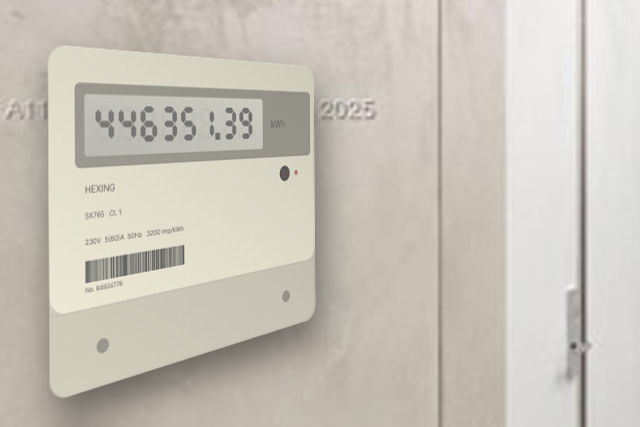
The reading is {"value": 446351.39, "unit": "kWh"}
